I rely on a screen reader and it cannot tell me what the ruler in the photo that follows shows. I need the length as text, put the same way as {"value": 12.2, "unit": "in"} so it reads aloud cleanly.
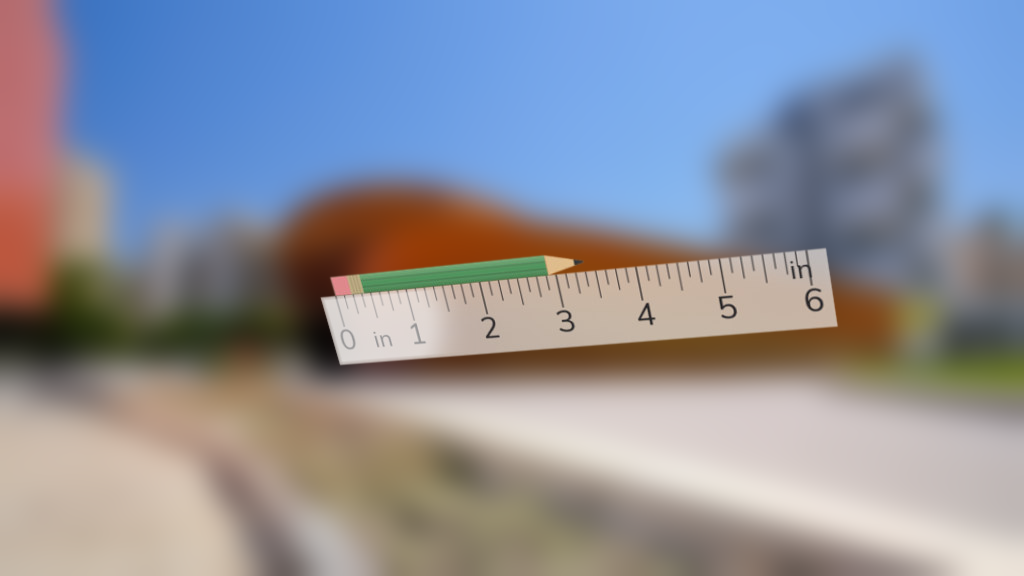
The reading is {"value": 3.375, "unit": "in"}
